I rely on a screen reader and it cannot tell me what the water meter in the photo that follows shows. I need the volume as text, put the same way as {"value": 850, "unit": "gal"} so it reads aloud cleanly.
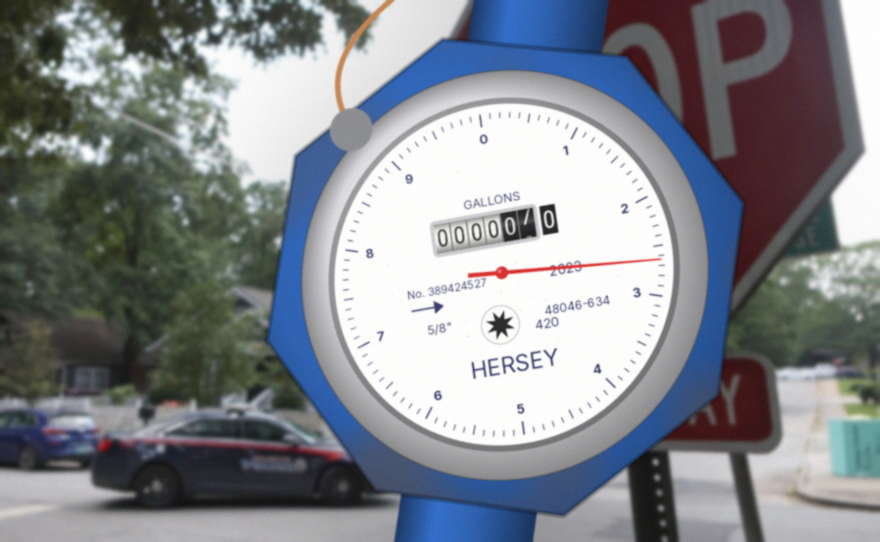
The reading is {"value": 72.6, "unit": "gal"}
